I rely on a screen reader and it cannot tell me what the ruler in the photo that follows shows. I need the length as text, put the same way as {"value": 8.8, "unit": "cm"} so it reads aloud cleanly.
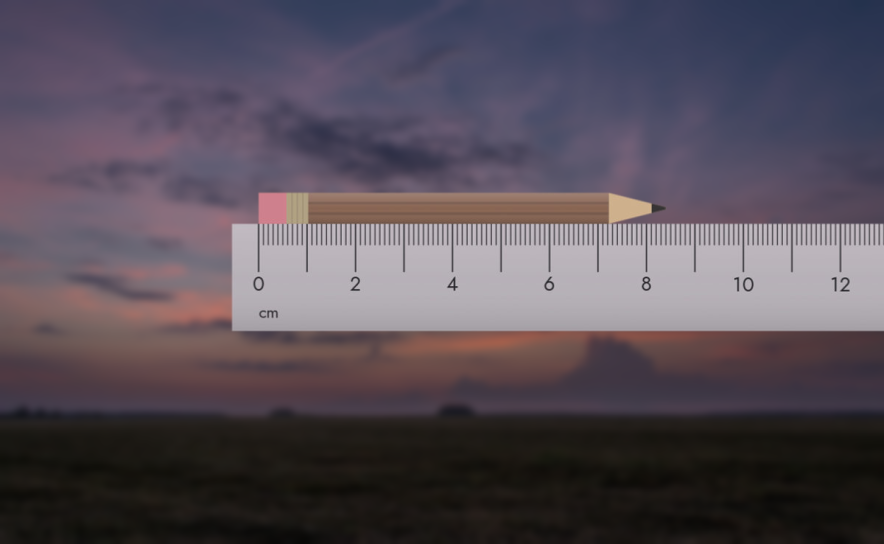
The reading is {"value": 8.4, "unit": "cm"}
